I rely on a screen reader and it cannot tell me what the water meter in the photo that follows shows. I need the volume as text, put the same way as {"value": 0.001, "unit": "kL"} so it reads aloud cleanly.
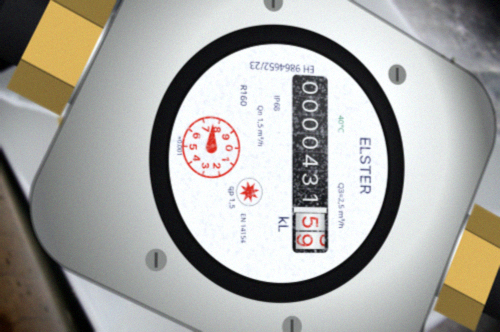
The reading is {"value": 431.587, "unit": "kL"}
